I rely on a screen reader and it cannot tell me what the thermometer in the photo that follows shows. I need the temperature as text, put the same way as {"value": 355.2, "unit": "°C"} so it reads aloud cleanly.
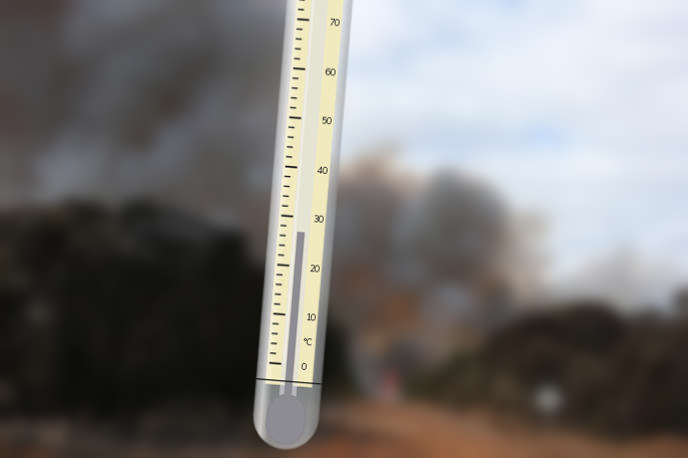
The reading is {"value": 27, "unit": "°C"}
